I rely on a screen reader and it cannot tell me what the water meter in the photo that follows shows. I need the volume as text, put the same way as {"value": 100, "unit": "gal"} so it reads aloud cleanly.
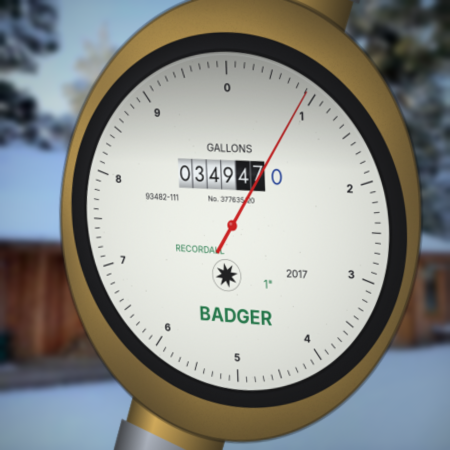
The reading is {"value": 349470.9, "unit": "gal"}
